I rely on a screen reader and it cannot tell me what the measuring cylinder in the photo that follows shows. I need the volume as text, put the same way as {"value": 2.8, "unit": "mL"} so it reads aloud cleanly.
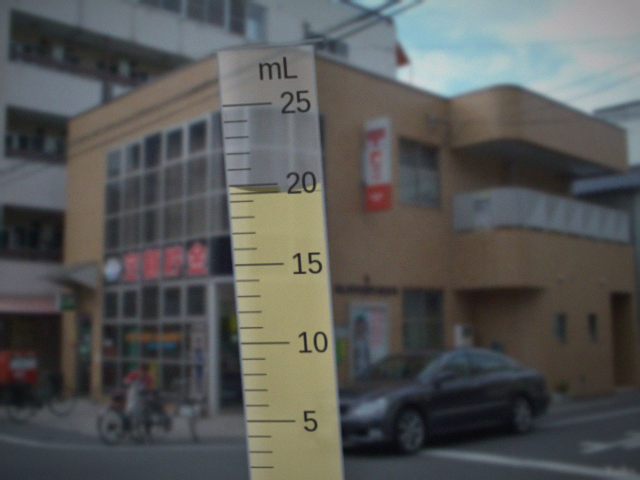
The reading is {"value": 19.5, "unit": "mL"}
